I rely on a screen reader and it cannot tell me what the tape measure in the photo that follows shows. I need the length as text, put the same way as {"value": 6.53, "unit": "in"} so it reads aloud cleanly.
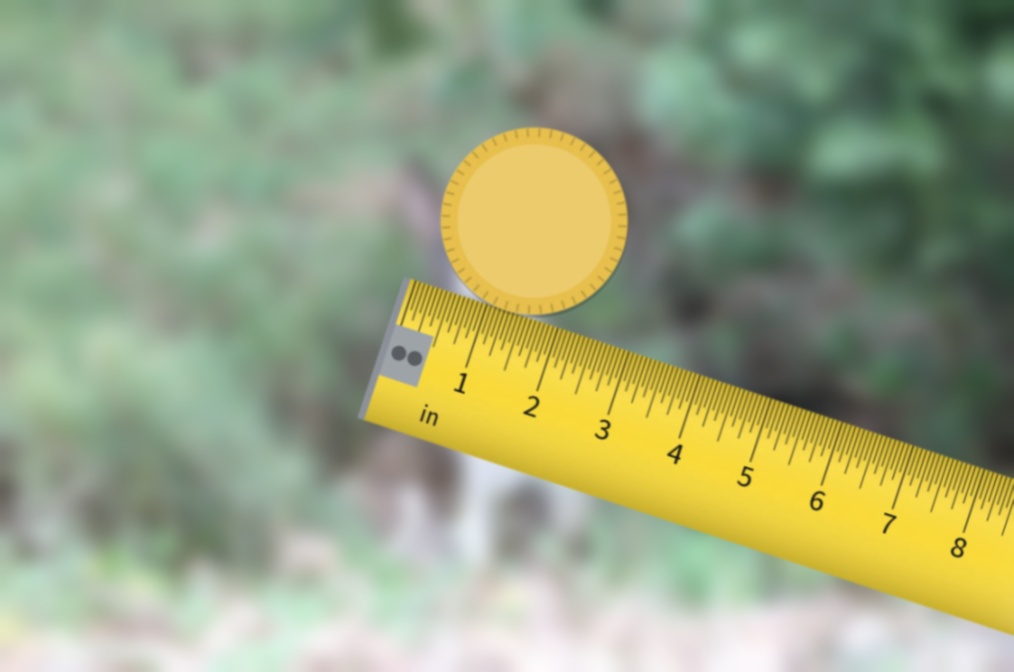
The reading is {"value": 2.5, "unit": "in"}
